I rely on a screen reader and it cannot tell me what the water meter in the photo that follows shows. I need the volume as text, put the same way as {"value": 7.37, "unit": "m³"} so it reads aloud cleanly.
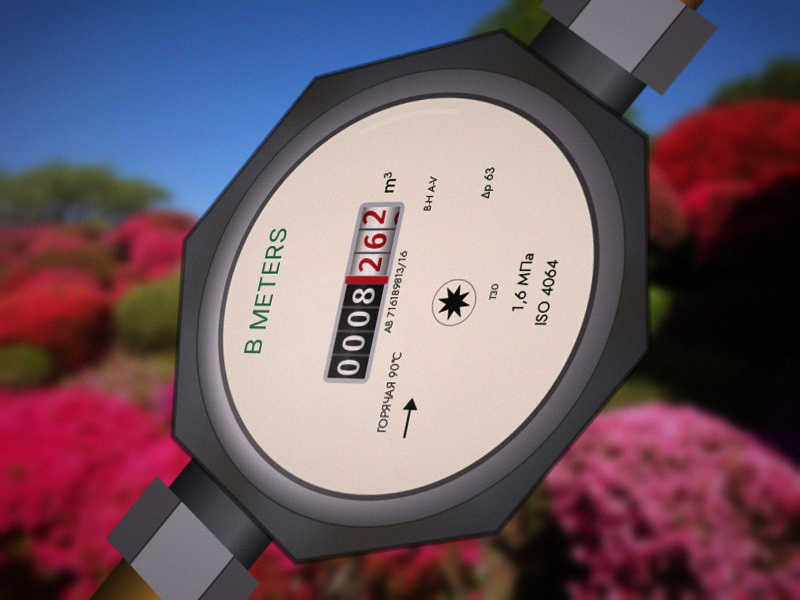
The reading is {"value": 8.262, "unit": "m³"}
